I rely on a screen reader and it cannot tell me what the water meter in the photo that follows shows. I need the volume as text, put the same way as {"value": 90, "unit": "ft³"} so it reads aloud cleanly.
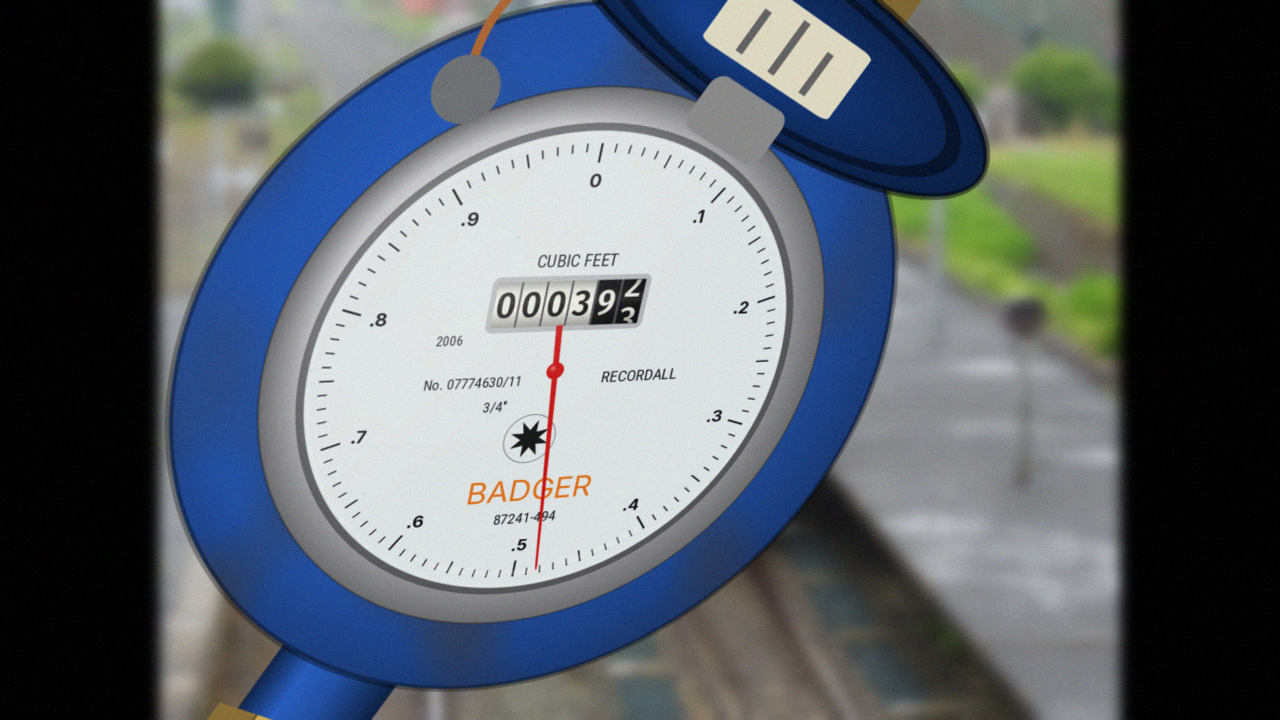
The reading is {"value": 392.48, "unit": "ft³"}
